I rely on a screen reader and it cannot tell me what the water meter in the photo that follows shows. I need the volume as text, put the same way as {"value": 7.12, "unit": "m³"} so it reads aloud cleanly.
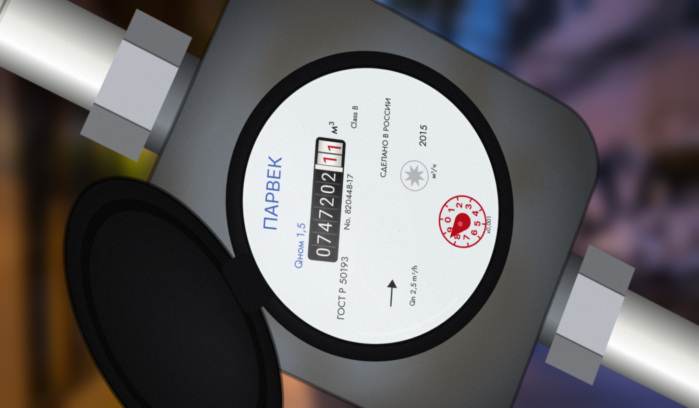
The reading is {"value": 747202.108, "unit": "m³"}
